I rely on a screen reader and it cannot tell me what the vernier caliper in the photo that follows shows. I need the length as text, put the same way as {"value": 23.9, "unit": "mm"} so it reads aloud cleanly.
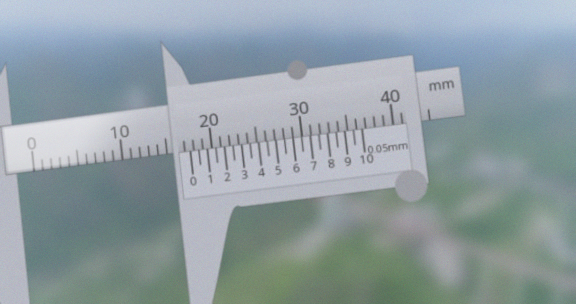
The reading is {"value": 17.6, "unit": "mm"}
